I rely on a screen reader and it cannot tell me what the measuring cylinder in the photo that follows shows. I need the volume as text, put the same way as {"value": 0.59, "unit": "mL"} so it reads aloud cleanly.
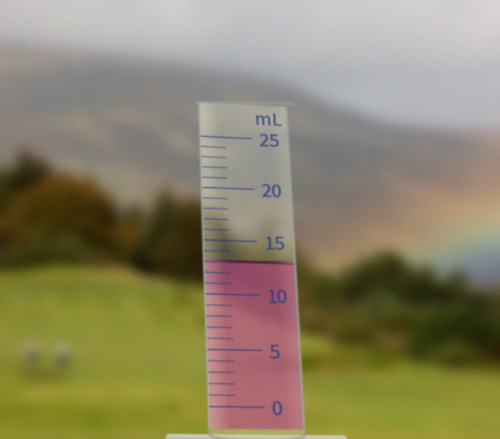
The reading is {"value": 13, "unit": "mL"}
